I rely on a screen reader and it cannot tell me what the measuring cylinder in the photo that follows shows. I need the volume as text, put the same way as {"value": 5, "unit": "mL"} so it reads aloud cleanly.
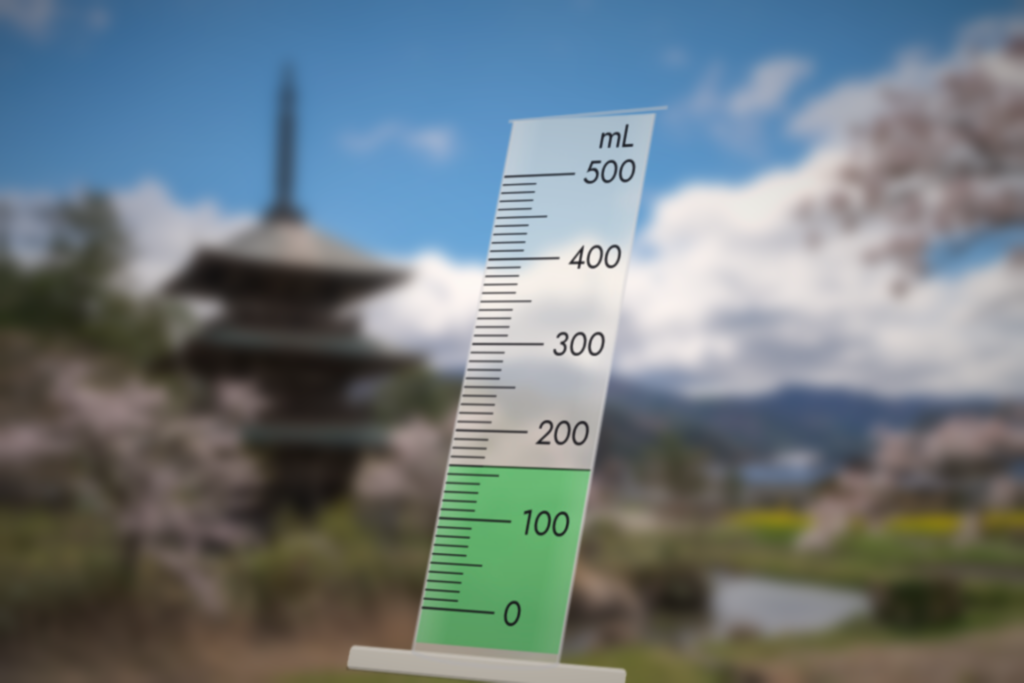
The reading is {"value": 160, "unit": "mL"}
